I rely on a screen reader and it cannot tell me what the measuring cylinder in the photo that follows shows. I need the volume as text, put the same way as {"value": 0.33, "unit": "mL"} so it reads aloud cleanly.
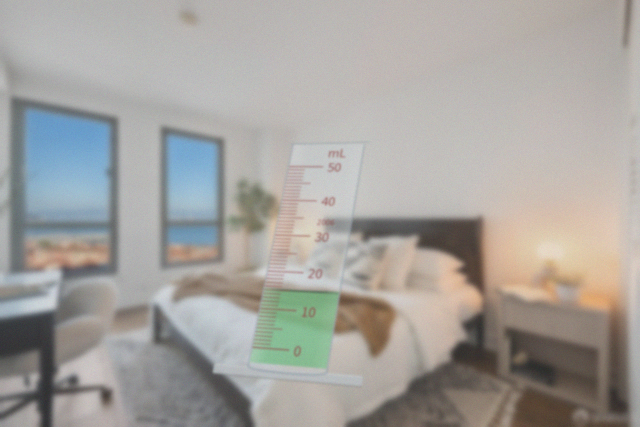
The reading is {"value": 15, "unit": "mL"}
